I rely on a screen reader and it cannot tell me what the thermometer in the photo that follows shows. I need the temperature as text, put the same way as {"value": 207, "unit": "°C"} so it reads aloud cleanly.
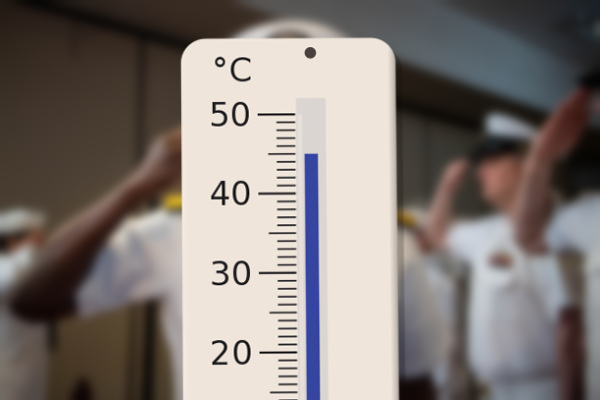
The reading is {"value": 45, "unit": "°C"}
